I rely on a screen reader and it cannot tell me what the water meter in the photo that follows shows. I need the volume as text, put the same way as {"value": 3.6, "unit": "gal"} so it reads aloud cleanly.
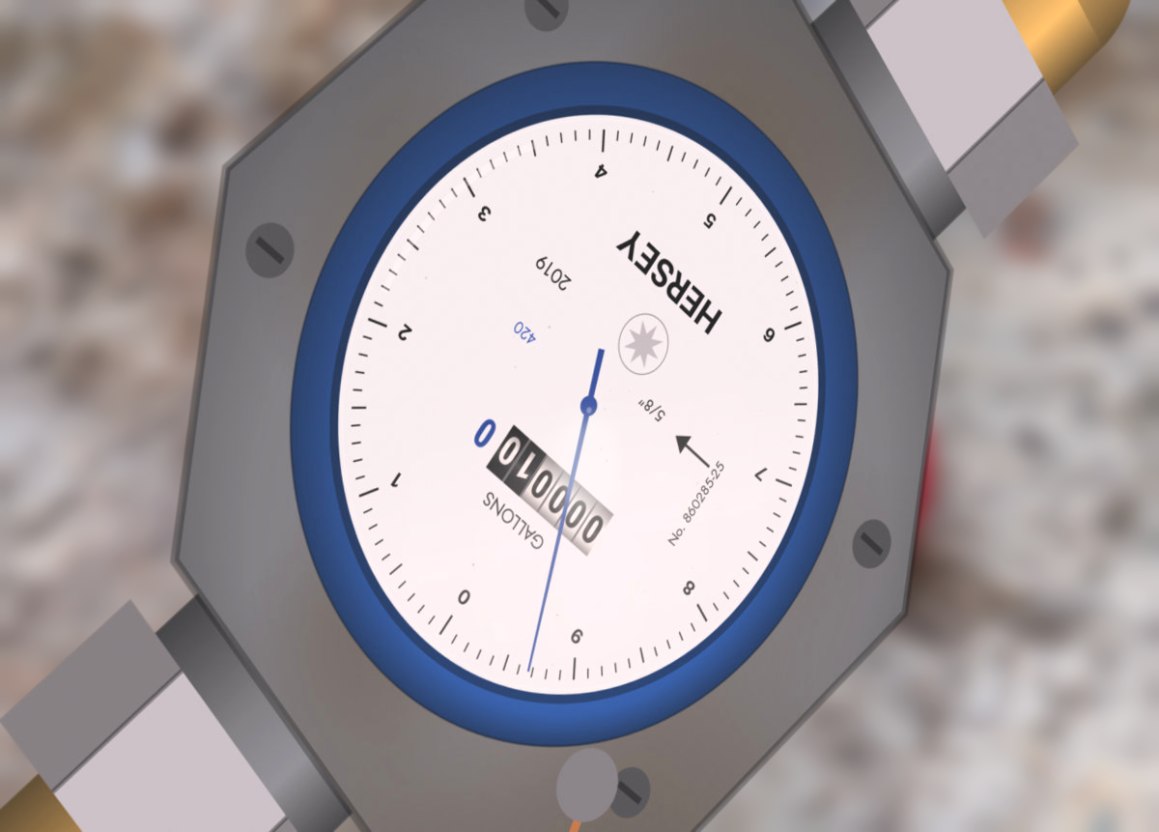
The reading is {"value": 99.3, "unit": "gal"}
